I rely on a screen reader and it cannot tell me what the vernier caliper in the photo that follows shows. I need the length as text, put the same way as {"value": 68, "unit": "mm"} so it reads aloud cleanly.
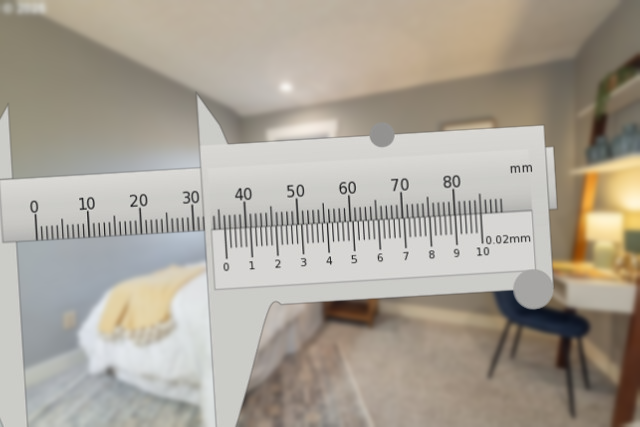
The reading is {"value": 36.0, "unit": "mm"}
